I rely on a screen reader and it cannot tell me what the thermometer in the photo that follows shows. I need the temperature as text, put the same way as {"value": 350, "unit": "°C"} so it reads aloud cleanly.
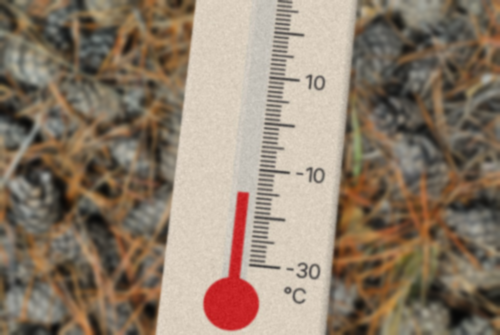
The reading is {"value": -15, "unit": "°C"}
